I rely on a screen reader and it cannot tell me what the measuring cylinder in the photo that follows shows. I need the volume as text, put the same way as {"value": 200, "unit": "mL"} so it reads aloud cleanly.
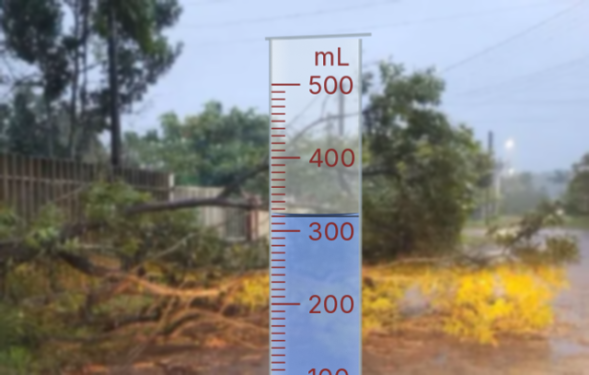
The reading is {"value": 320, "unit": "mL"}
